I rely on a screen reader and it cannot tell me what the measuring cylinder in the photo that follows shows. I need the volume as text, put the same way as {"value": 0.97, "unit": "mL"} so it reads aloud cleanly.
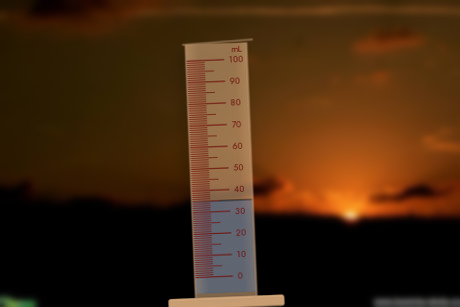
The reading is {"value": 35, "unit": "mL"}
